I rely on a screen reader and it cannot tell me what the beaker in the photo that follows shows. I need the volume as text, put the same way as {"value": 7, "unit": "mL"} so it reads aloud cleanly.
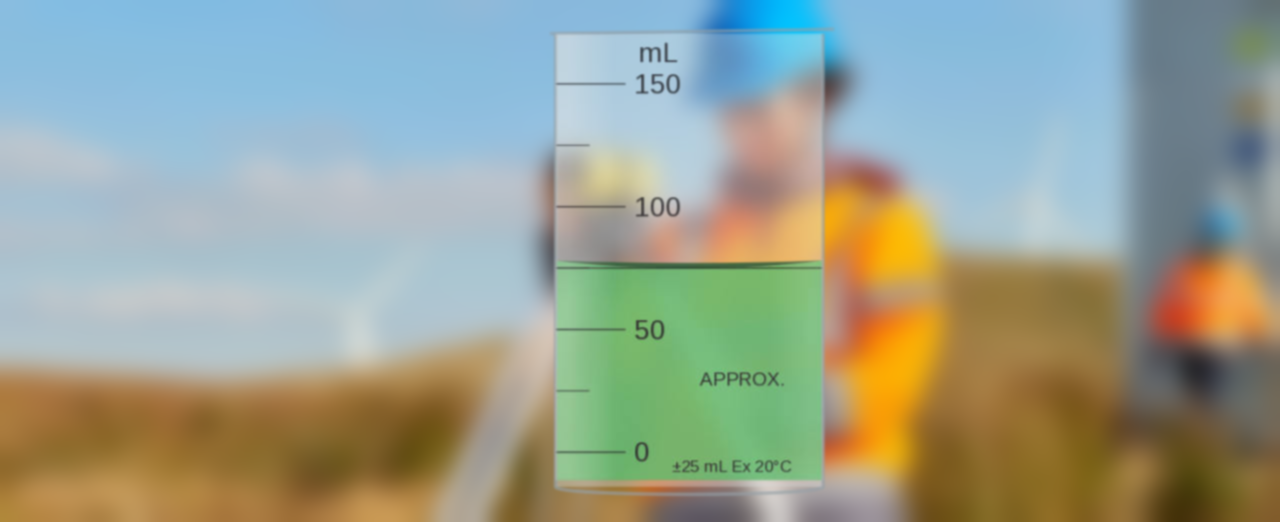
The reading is {"value": 75, "unit": "mL"}
